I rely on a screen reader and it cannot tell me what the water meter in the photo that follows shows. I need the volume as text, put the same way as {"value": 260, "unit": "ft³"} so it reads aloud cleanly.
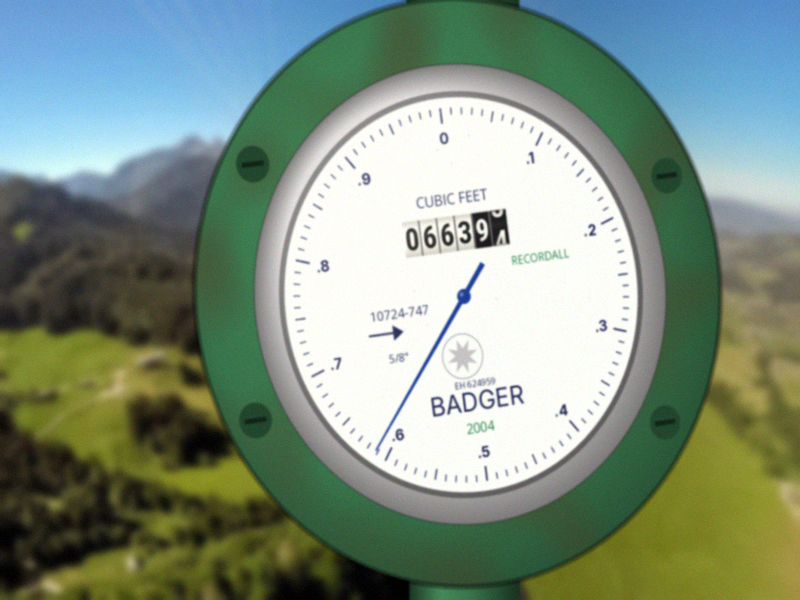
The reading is {"value": 66393.61, "unit": "ft³"}
